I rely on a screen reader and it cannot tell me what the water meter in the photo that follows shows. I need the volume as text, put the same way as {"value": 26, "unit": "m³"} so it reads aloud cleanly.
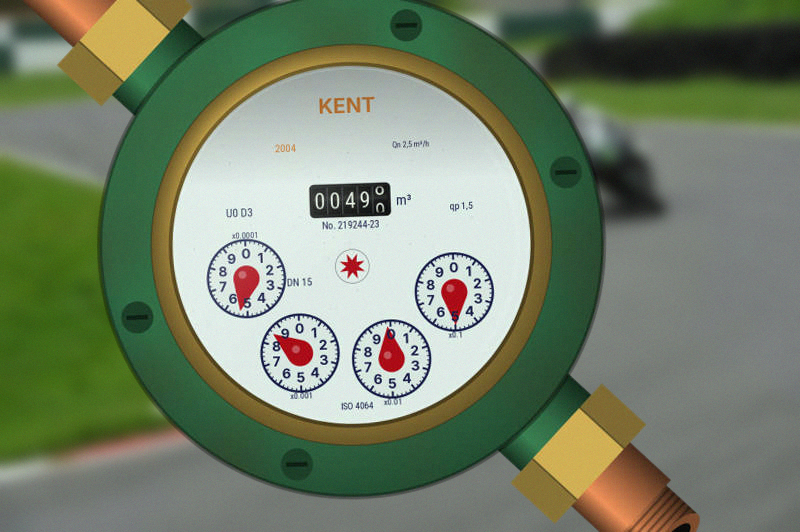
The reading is {"value": 498.4985, "unit": "m³"}
